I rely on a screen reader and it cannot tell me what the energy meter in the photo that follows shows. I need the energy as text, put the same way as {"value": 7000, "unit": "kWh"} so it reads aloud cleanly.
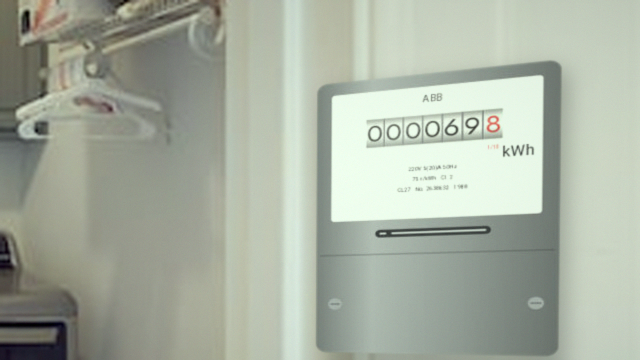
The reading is {"value": 69.8, "unit": "kWh"}
